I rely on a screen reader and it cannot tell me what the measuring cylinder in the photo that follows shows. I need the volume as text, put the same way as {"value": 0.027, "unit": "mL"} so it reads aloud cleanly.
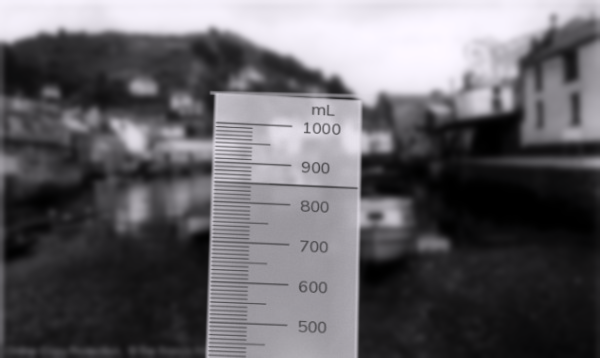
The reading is {"value": 850, "unit": "mL"}
